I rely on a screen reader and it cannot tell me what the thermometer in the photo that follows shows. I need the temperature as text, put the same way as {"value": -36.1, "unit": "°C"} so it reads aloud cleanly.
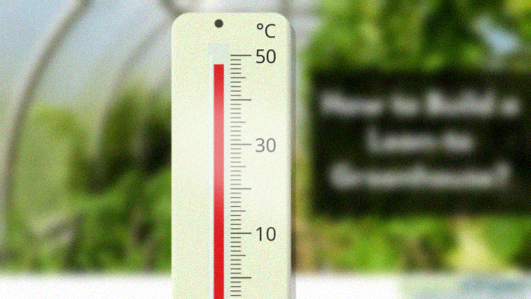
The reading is {"value": 48, "unit": "°C"}
